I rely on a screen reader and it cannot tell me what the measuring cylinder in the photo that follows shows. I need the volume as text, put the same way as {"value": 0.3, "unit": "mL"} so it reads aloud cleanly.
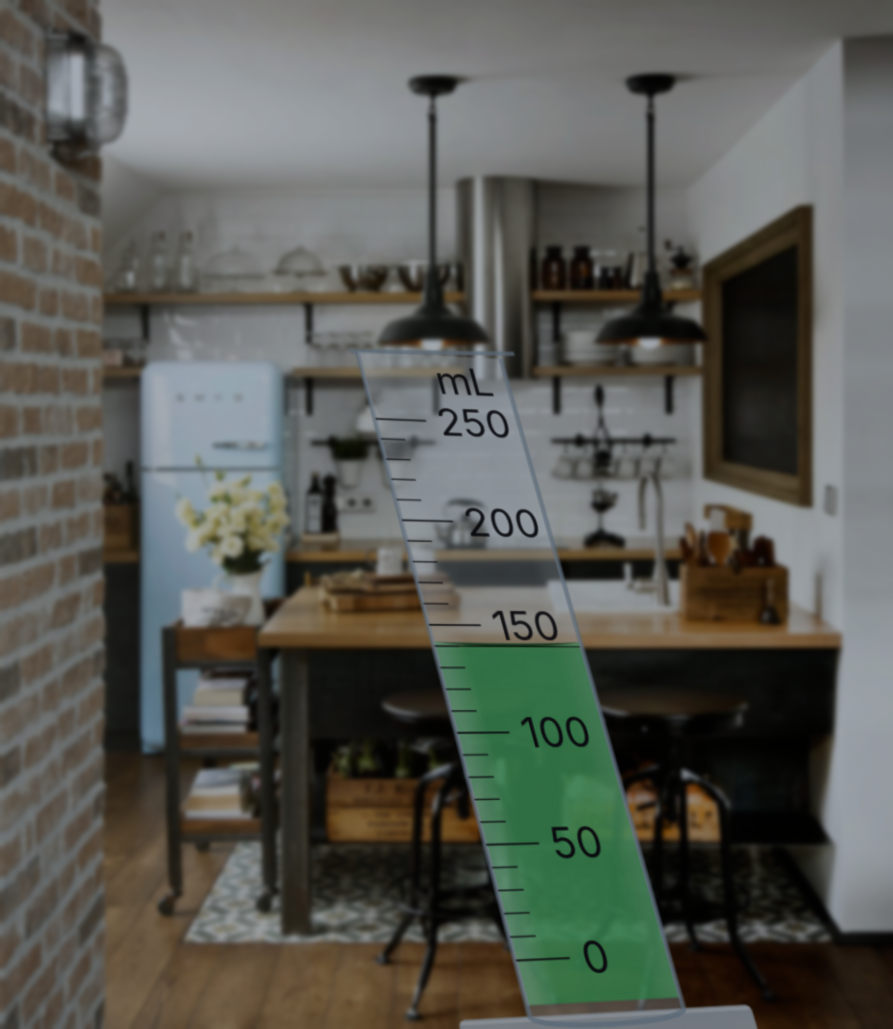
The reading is {"value": 140, "unit": "mL"}
